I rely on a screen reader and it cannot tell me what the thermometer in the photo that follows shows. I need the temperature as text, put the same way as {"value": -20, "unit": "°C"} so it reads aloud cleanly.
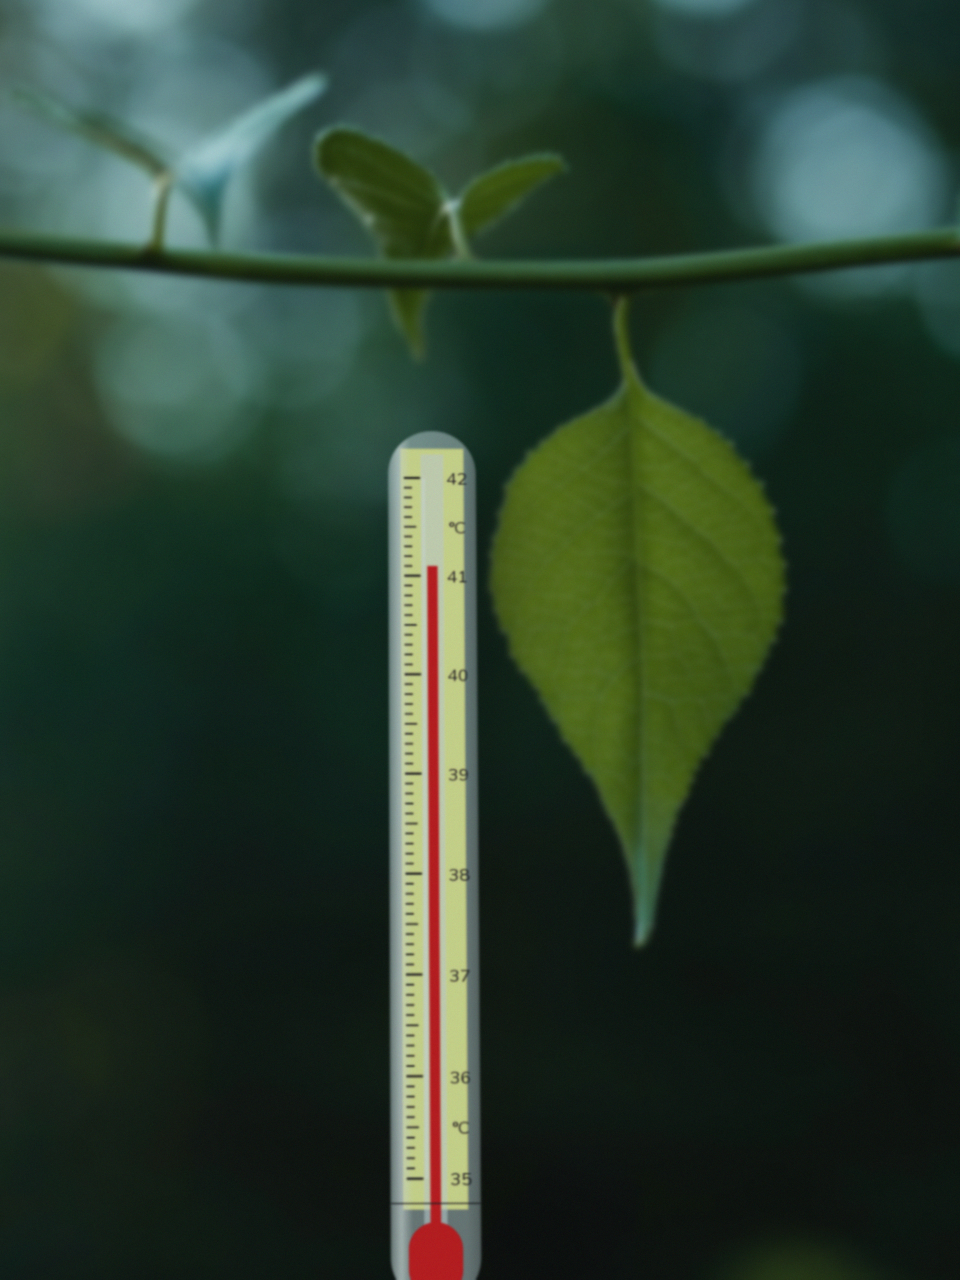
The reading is {"value": 41.1, "unit": "°C"}
